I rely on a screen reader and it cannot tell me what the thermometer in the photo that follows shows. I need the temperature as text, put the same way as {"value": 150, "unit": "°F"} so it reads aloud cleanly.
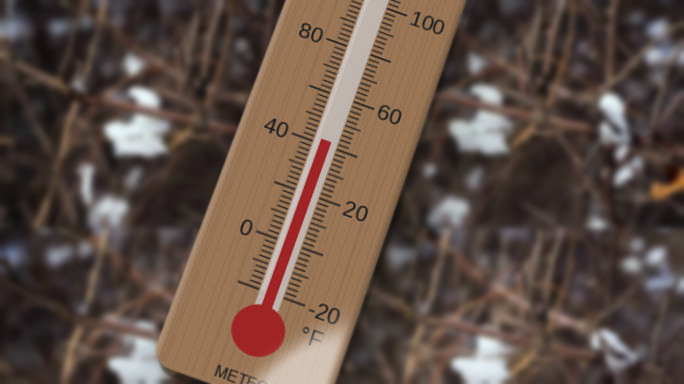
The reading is {"value": 42, "unit": "°F"}
